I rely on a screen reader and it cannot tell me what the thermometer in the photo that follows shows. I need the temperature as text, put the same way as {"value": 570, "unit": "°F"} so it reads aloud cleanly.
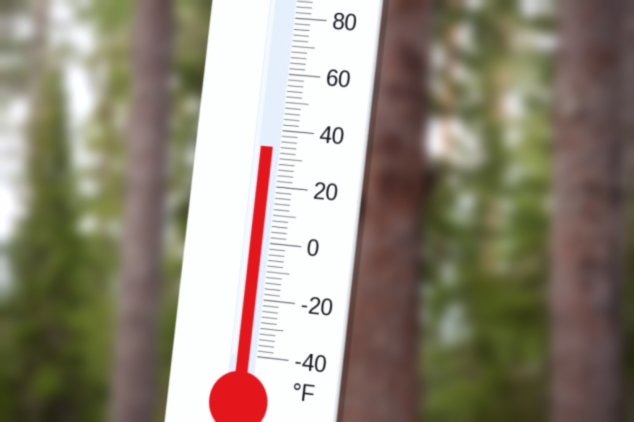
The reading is {"value": 34, "unit": "°F"}
